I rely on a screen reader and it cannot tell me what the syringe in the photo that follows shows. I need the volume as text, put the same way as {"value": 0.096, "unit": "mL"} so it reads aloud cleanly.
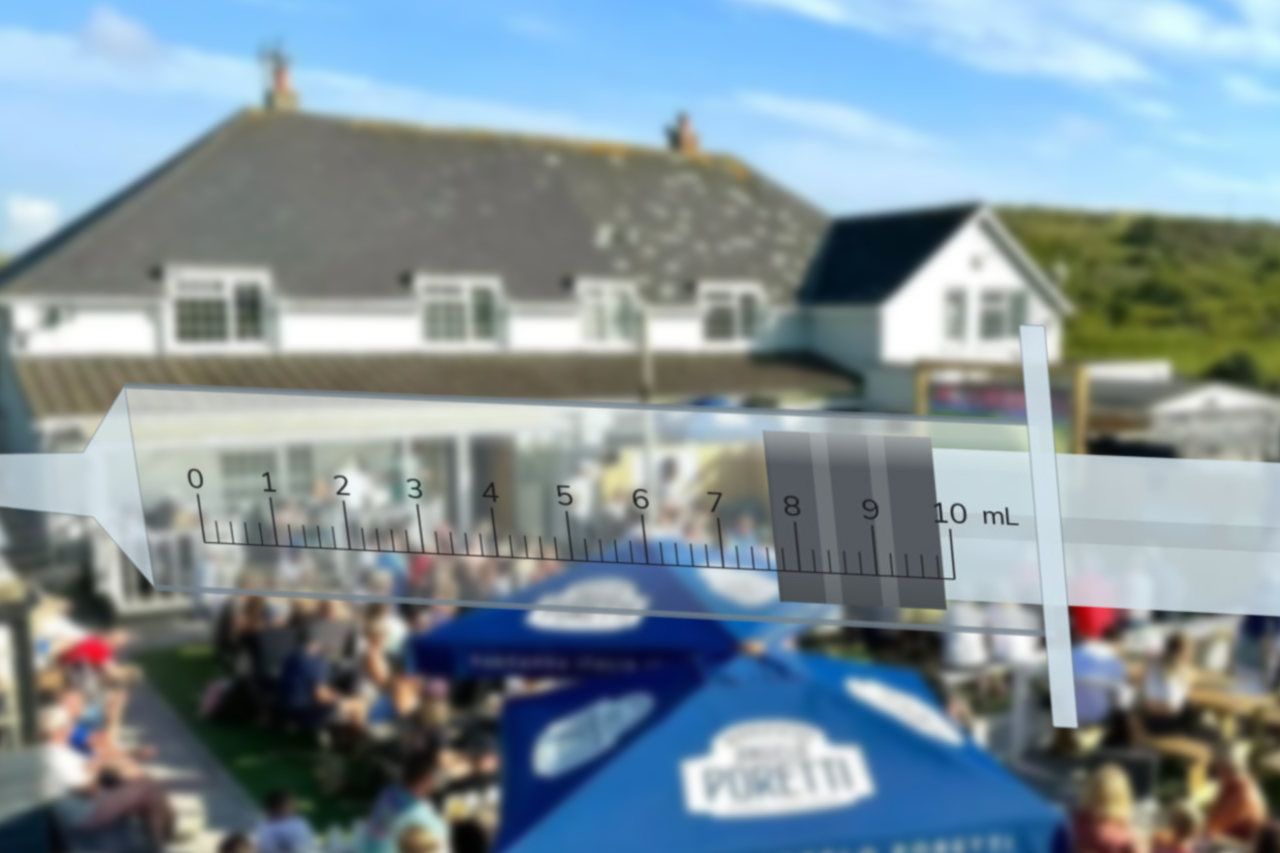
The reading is {"value": 7.7, "unit": "mL"}
